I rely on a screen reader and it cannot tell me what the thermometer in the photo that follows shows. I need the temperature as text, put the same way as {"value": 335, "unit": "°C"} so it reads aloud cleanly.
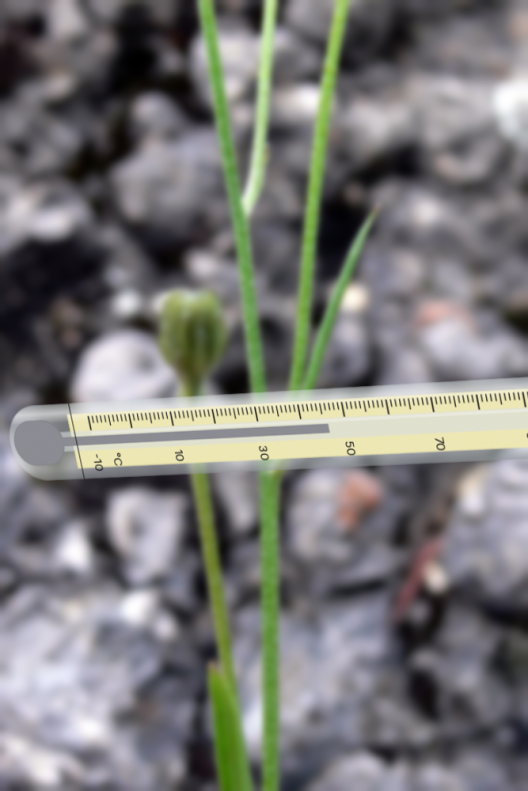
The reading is {"value": 46, "unit": "°C"}
